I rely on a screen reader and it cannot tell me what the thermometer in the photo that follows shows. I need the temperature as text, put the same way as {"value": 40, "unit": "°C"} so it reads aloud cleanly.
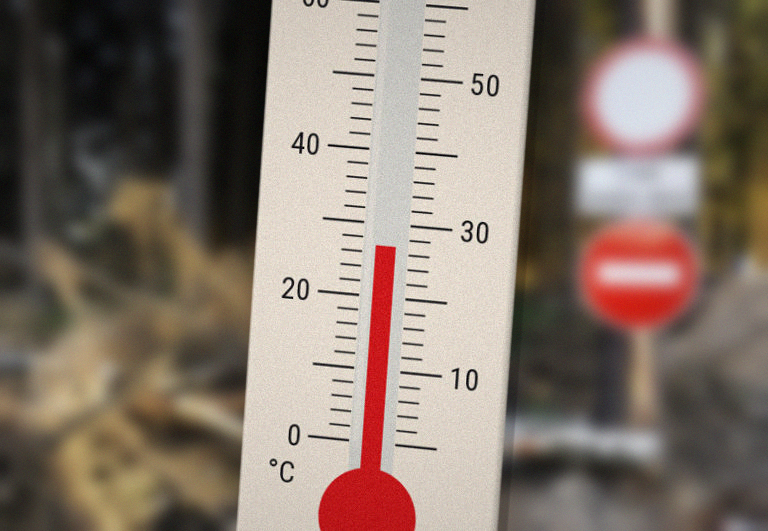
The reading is {"value": 27, "unit": "°C"}
